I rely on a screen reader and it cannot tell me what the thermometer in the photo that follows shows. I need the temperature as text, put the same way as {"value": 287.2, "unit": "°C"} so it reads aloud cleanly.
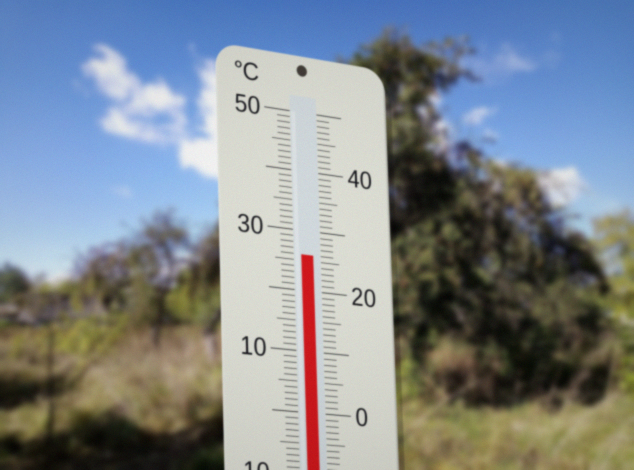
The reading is {"value": 26, "unit": "°C"}
